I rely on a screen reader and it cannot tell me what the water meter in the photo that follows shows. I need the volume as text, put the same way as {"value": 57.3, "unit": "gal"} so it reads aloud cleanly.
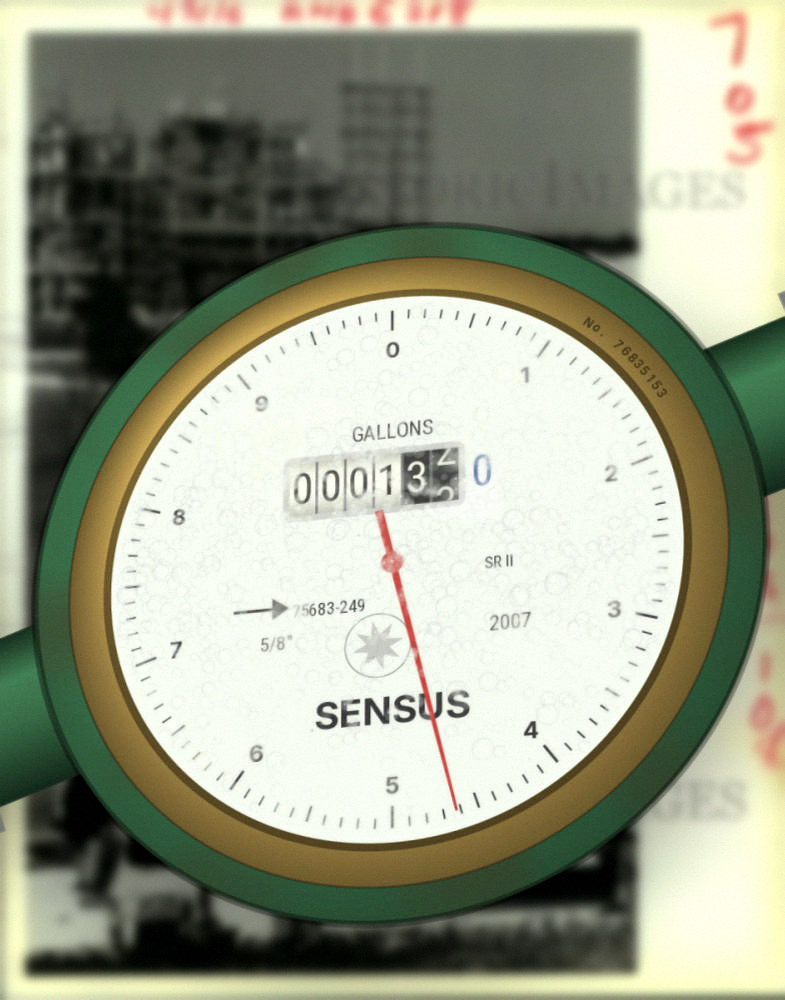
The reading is {"value": 1324.6, "unit": "gal"}
